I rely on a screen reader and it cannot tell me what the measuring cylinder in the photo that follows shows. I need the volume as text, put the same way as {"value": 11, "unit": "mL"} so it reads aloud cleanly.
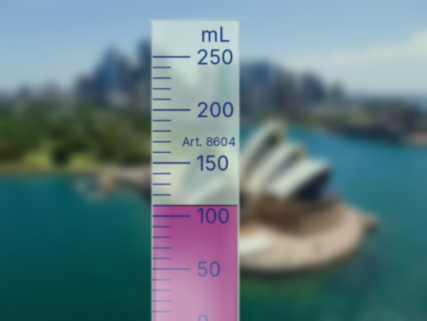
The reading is {"value": 110, "unit": "mL"}
